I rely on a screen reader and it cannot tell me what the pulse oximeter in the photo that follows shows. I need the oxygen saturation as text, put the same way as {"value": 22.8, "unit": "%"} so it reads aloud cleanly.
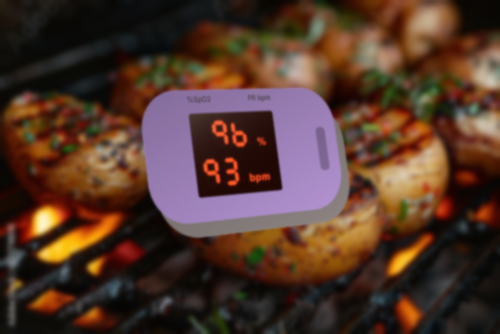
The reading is {"value": 96, "unit": "%"}
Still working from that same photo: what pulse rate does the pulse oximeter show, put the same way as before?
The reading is {"value": 93, "unit": "bpm"}
